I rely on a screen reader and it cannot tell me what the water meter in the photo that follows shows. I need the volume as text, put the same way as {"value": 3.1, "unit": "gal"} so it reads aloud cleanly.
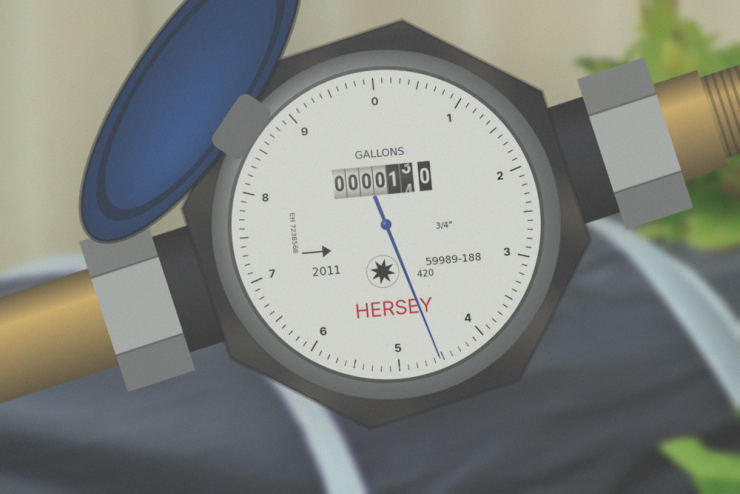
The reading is {"value": 134.5, "unit": "gal"}
